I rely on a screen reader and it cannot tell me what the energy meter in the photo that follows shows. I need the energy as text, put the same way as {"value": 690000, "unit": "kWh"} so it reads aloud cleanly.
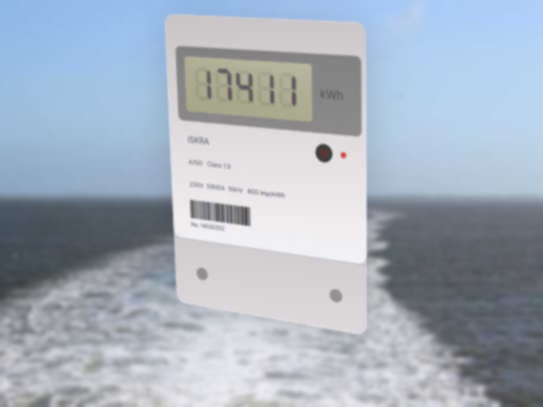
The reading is {"value": 17411, "unit": "kWh"}
